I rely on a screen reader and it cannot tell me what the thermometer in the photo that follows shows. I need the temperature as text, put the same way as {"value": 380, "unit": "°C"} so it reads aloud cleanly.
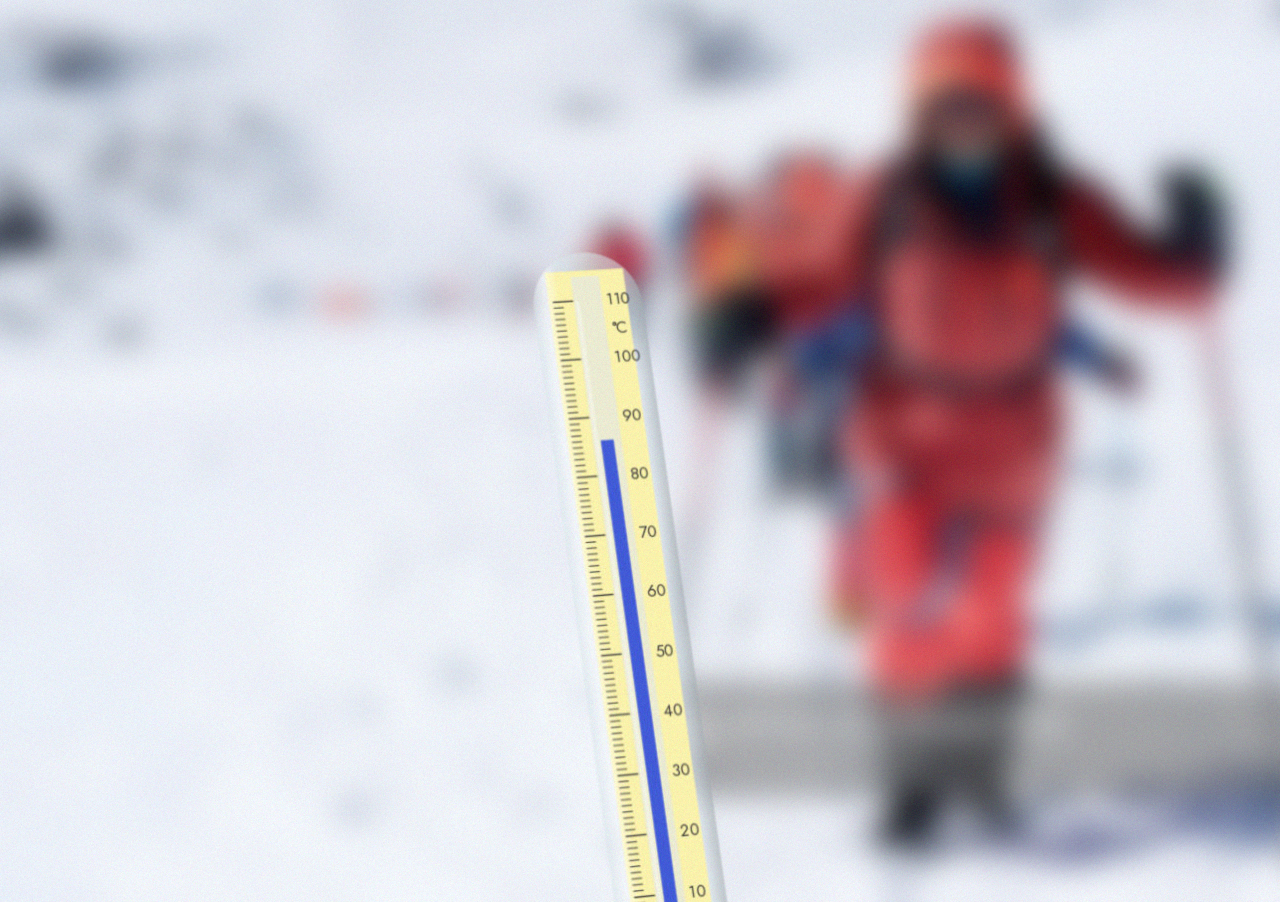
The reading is {"value": 86, "unit": "°C"}
